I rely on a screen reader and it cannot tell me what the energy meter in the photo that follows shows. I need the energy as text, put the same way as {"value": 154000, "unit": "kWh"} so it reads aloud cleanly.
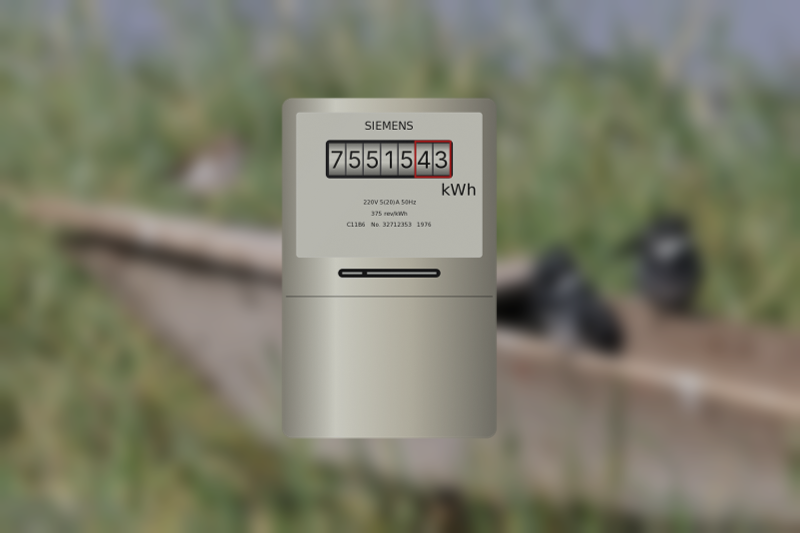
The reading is {"value": 75515.43, "unit": "kWh"}
